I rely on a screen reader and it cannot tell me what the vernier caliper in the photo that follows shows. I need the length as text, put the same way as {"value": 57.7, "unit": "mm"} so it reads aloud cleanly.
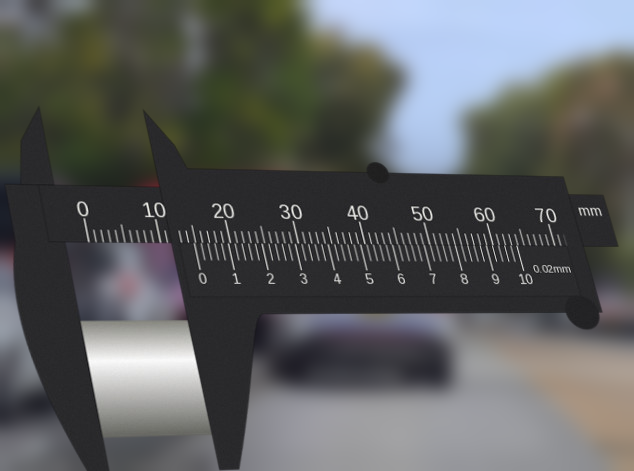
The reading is {"value": 14.8, "unit": "mm"}
